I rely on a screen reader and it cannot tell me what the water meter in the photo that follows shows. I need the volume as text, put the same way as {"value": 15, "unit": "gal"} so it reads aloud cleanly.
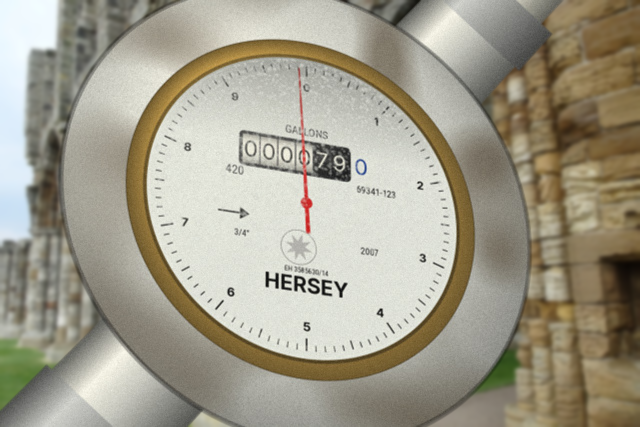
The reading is {"value": 789.9, "unit": "gal"}
